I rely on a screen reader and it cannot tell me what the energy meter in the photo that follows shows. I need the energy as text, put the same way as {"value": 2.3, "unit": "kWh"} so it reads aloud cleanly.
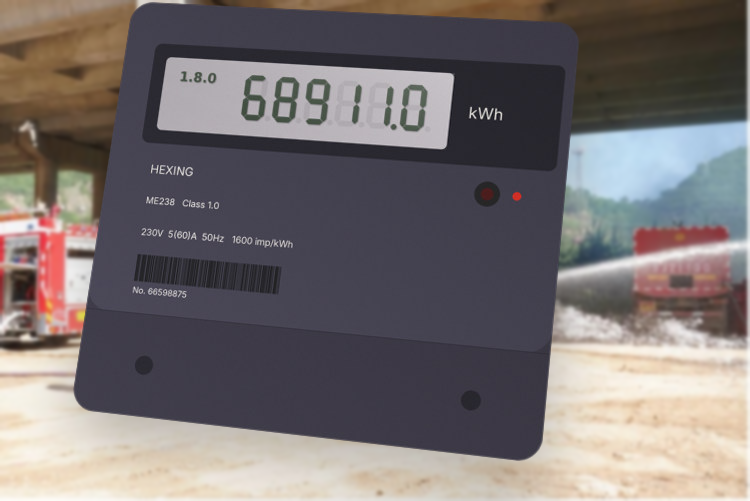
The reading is {"value": 68911.0, "unit": "kWh"}
